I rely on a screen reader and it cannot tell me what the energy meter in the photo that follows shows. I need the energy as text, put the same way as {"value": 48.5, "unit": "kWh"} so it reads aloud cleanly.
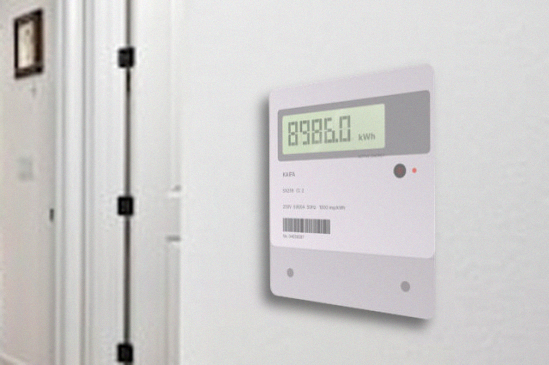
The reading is {"value": 8986.0, "unit": "kWh"}
